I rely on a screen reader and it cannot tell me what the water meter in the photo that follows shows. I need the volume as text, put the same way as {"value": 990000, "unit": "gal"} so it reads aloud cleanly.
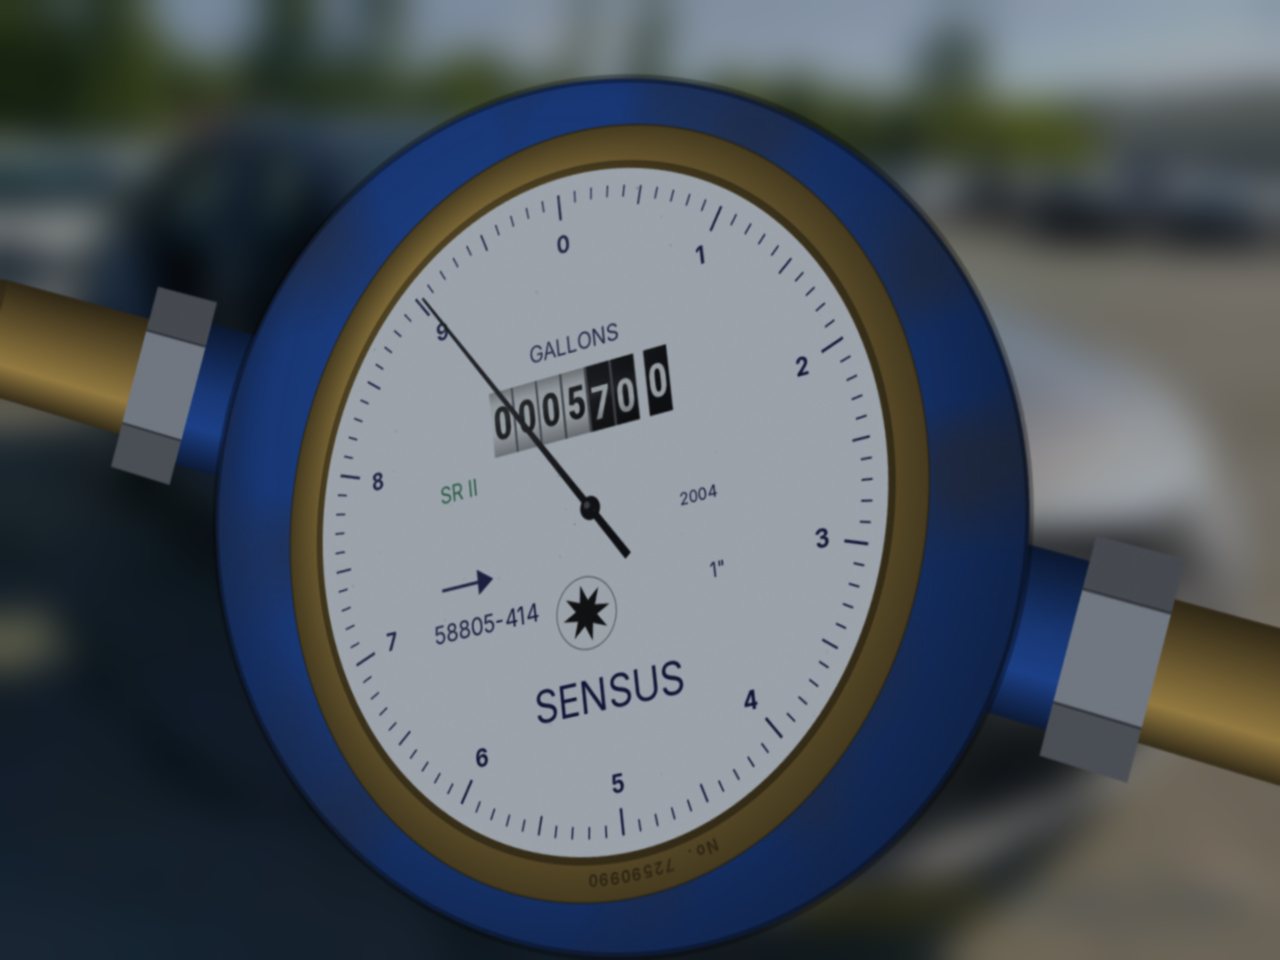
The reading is {"value": 5699.0, "unit": "gal"}
